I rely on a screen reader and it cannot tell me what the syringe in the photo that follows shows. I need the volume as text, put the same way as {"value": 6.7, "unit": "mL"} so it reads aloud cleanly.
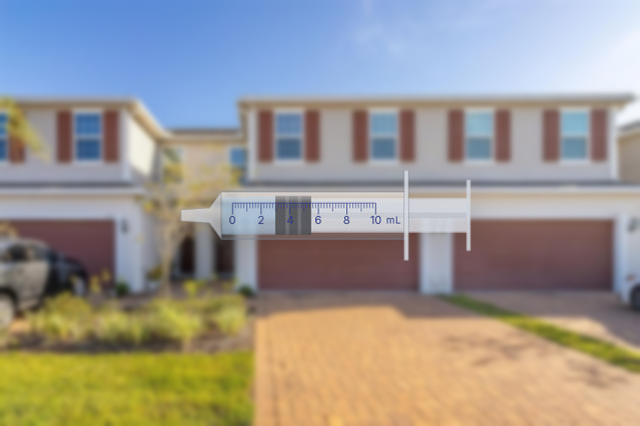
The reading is {"value": 3, "unit": "mL"}
